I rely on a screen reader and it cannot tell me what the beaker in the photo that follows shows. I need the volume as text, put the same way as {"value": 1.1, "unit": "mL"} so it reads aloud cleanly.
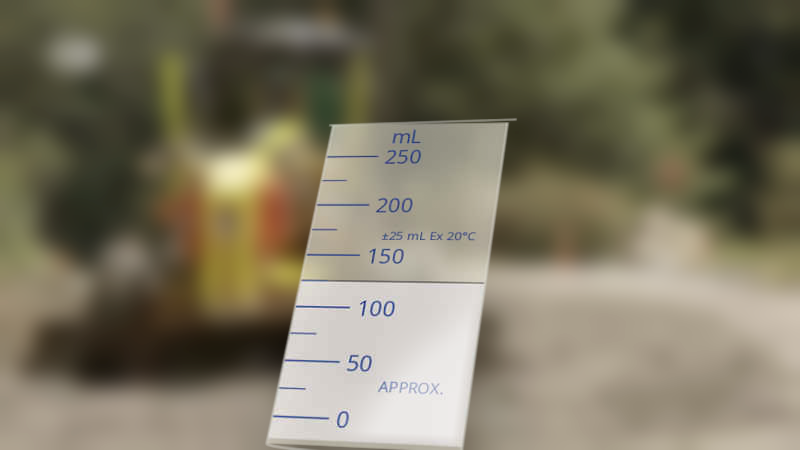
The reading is {"value": 125, "unit": "mL"}
